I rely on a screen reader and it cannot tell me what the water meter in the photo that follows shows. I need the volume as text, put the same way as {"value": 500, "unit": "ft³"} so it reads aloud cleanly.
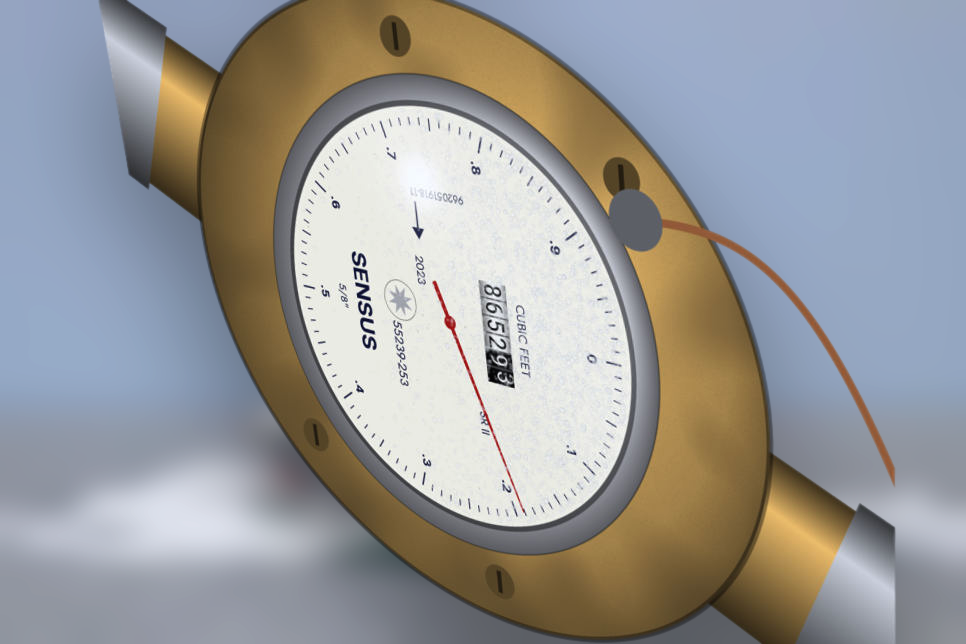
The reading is {"value": 865293.19, "unit": "ft³"}
